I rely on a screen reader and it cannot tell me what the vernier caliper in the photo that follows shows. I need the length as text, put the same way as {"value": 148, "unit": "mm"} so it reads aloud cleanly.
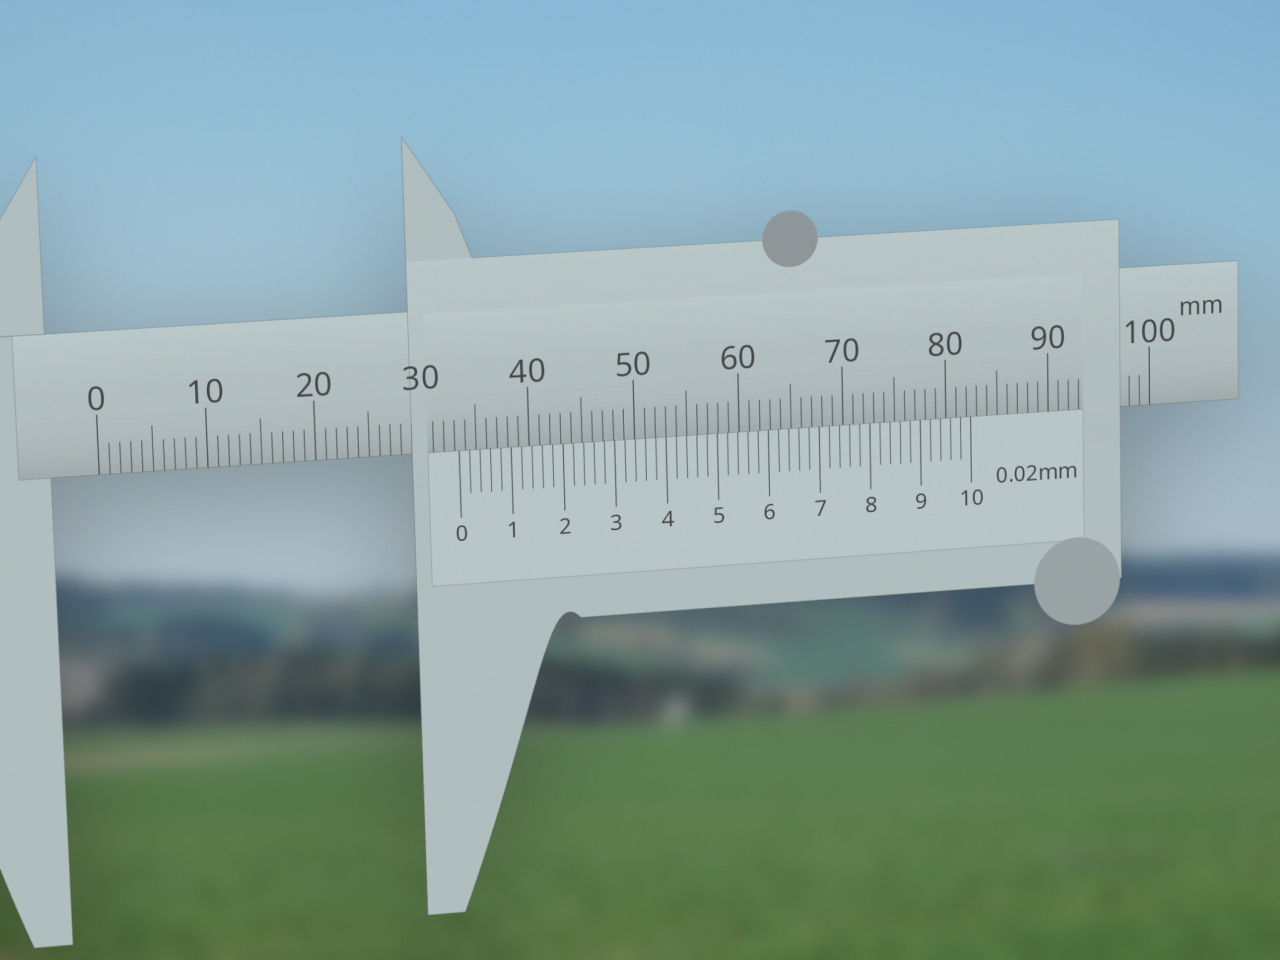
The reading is {"value": 33.4, "unit": "mm"}
